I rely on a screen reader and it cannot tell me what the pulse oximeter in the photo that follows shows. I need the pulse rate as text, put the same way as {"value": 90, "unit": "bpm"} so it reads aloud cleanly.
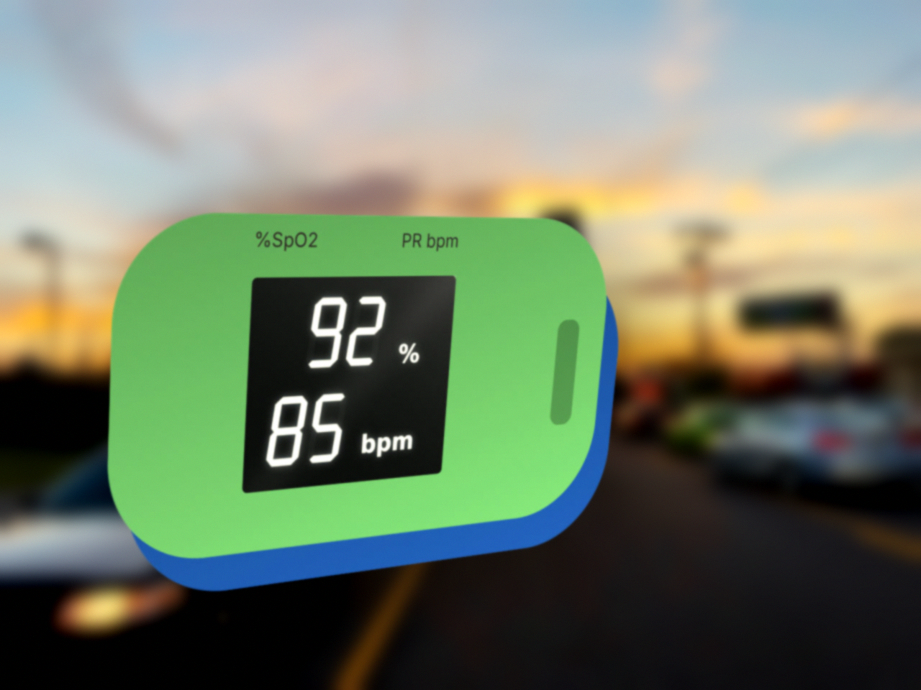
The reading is {"value": 85, "unit": "bpm"}
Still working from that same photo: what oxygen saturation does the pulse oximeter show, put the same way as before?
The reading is {"value": 92, "unit": "%"}
